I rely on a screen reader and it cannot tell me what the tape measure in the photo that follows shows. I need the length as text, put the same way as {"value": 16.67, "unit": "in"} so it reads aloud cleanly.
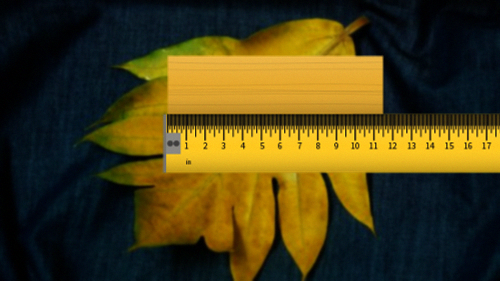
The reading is {"value": 11.5, "unit": "in"}
